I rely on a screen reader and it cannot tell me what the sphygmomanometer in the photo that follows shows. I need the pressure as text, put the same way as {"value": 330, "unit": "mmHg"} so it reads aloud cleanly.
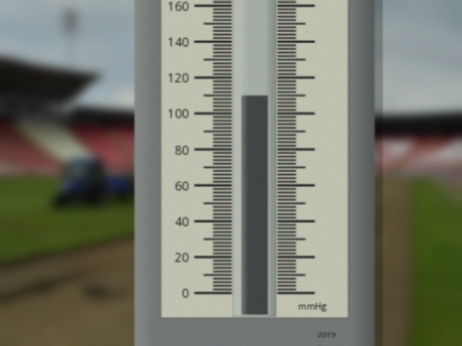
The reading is {"value": 110, "unit": "mmHg"}
